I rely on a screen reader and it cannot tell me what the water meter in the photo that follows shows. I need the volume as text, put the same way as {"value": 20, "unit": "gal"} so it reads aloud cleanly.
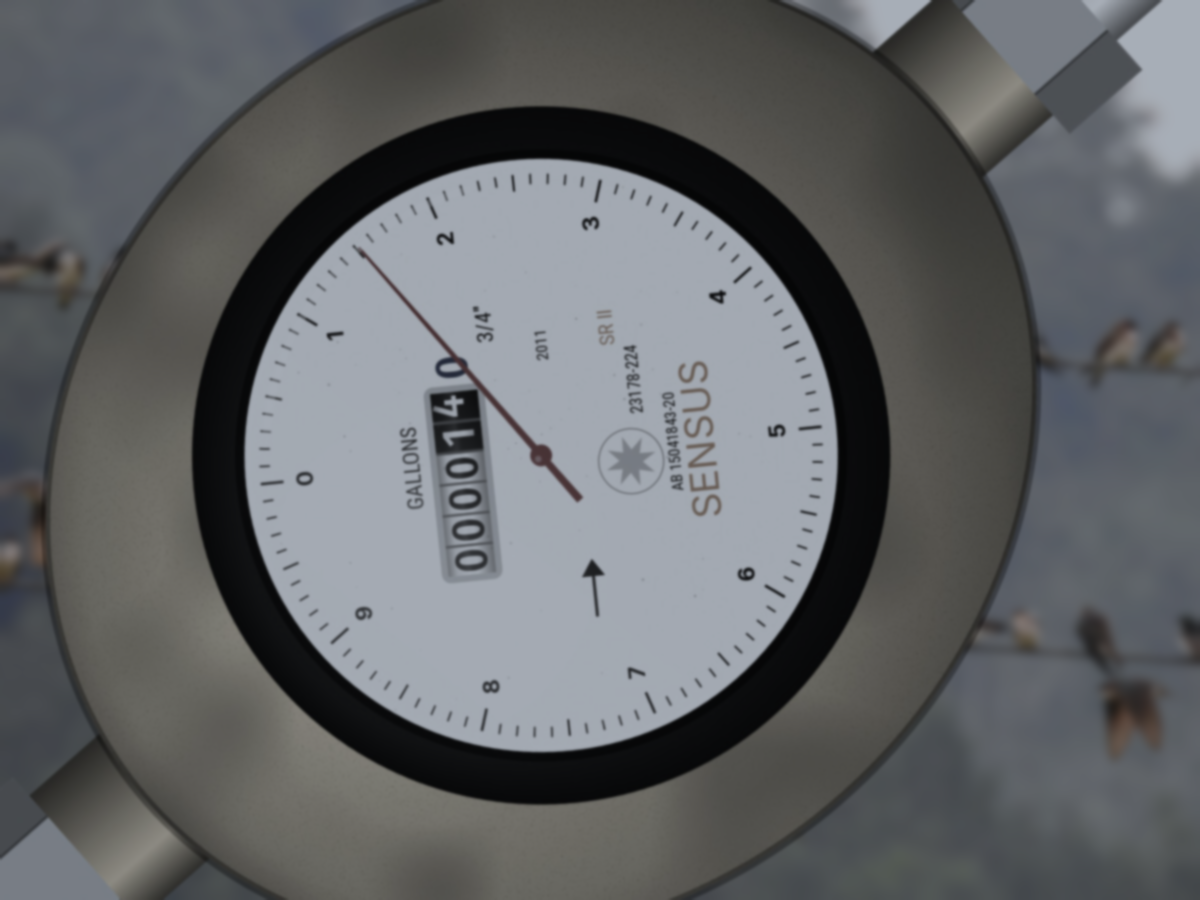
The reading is {"value": 141.5, "unit": "gal"}
